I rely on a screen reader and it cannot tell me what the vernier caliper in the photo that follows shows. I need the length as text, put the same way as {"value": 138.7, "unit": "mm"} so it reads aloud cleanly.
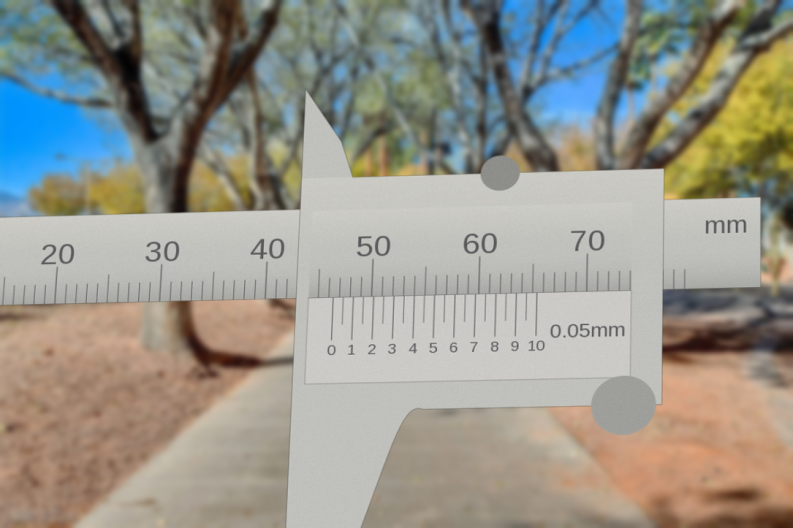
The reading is {"value": 46.4, "unit": "mm"}
